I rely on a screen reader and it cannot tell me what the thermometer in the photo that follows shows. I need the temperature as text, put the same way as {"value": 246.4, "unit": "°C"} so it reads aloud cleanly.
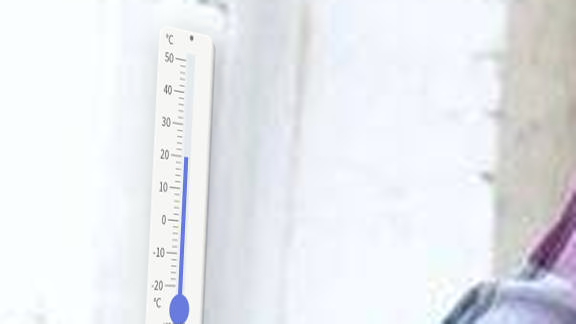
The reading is {"value": 20, "unit": "°C"}
